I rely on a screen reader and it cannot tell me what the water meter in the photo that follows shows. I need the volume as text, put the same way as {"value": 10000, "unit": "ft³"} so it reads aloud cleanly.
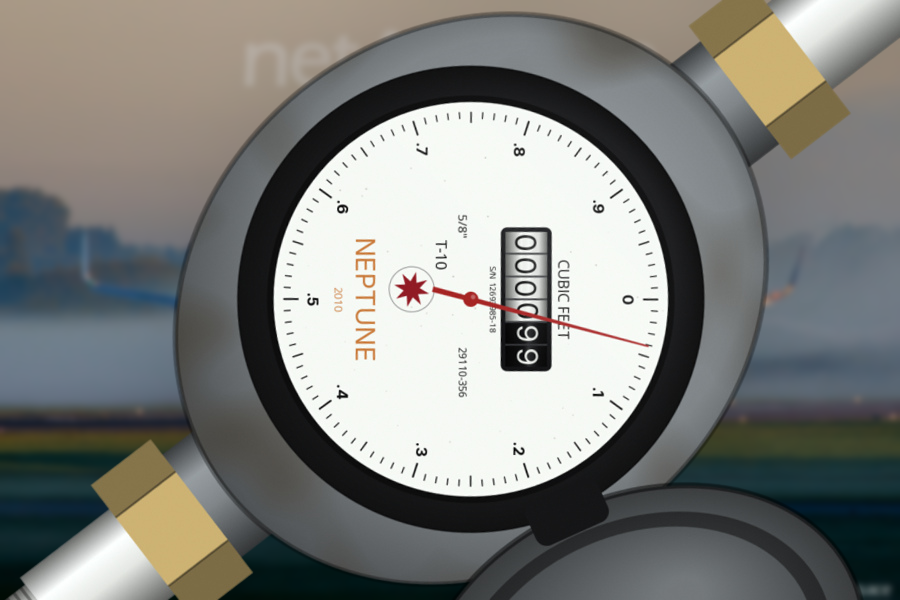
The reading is {"value": 99.04, "unit": "ft³"}
